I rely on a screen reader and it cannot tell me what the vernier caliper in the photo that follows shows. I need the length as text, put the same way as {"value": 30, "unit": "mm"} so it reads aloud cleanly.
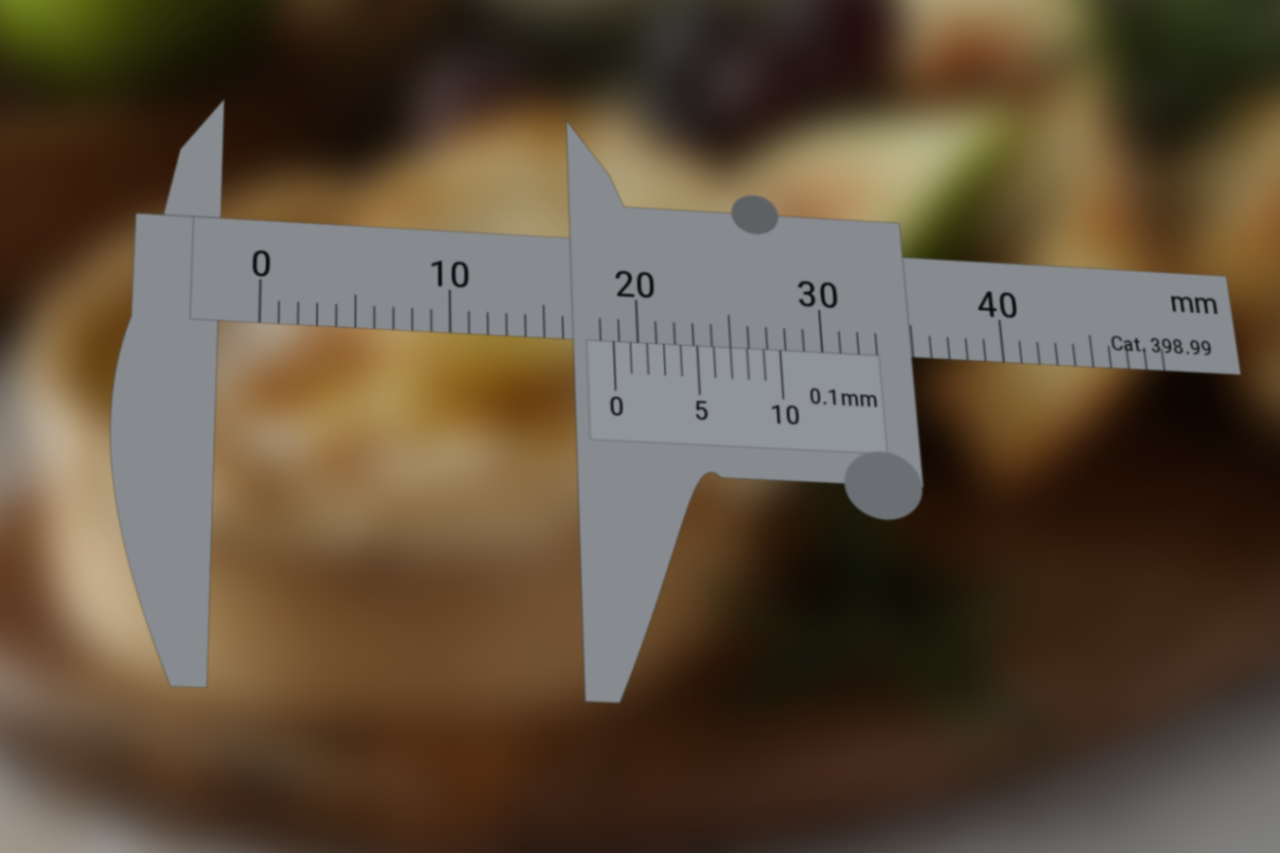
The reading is {"value": 18.7, "unit": "mm"}
